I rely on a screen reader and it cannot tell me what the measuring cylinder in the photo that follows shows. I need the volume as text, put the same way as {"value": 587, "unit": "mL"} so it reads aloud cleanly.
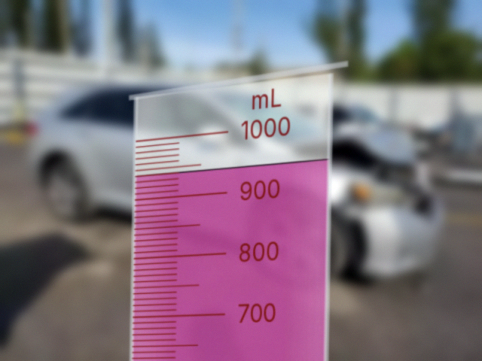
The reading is {"value": 940, "unit": "mL"}
